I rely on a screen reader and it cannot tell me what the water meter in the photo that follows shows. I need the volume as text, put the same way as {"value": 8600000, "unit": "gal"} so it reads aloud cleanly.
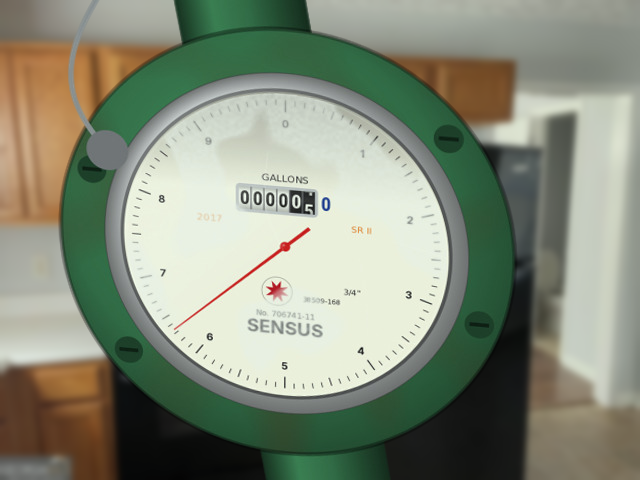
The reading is {"value": 46.3, "unit": "gal"}
